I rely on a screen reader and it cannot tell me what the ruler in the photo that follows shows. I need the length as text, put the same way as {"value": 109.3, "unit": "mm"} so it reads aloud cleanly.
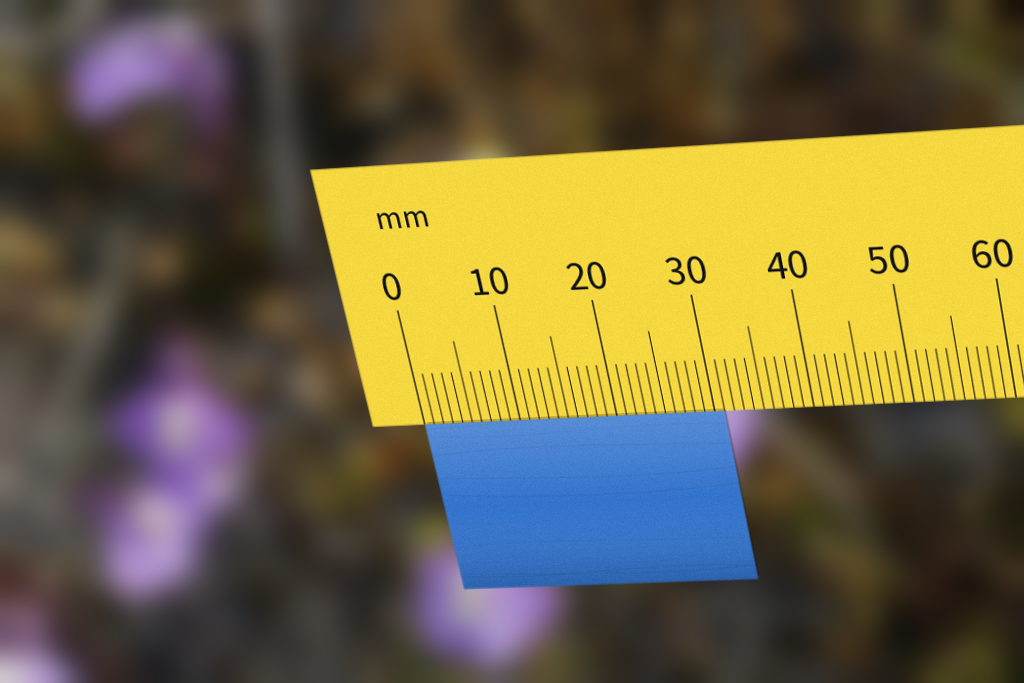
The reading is {"value": 31, "unit": "mm"}
